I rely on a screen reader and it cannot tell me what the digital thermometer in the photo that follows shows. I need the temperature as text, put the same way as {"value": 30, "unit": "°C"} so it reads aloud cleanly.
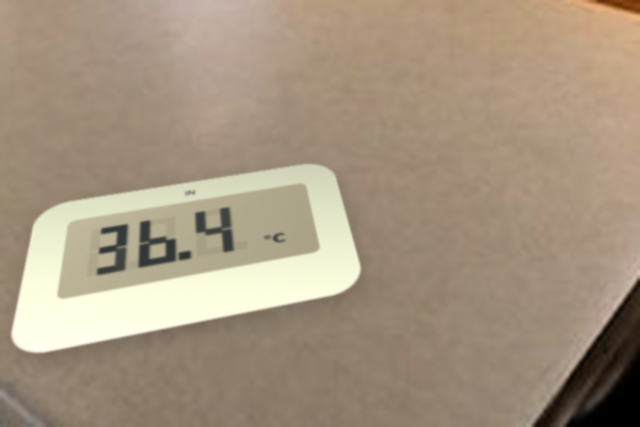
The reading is {"value": 36.4, "unit": "°C"}
